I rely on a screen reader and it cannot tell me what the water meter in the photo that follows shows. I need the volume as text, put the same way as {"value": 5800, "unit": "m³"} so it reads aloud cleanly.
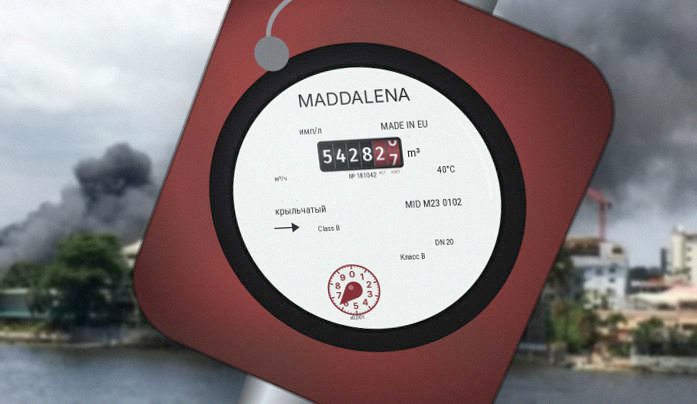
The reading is {"value": 5428.266, "unit": "m³"}
